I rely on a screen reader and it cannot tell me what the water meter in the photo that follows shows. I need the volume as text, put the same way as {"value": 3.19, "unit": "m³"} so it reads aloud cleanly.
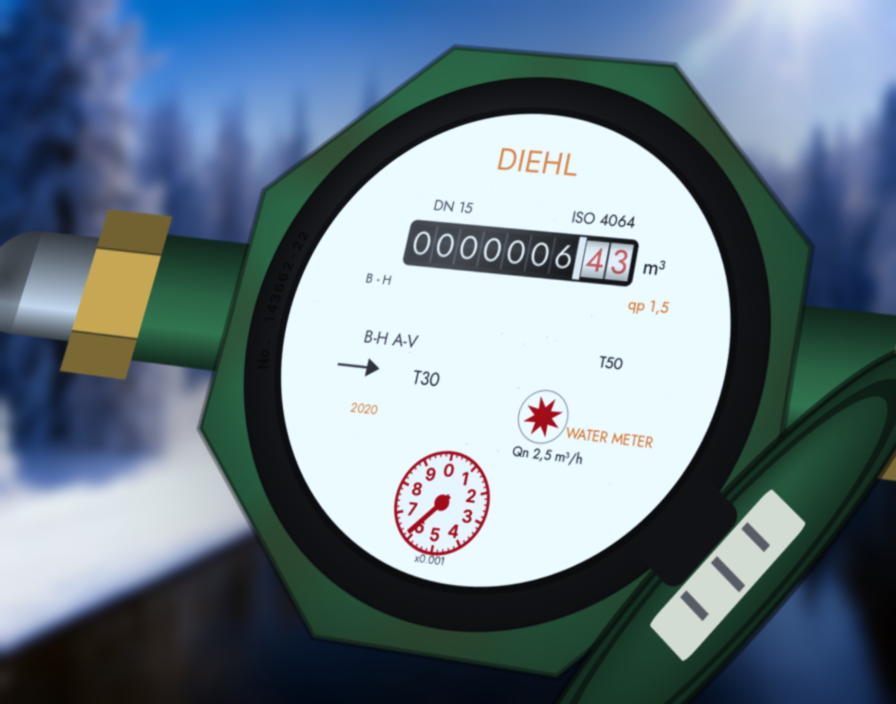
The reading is {"value": 6.436, "unit": "m³"}
